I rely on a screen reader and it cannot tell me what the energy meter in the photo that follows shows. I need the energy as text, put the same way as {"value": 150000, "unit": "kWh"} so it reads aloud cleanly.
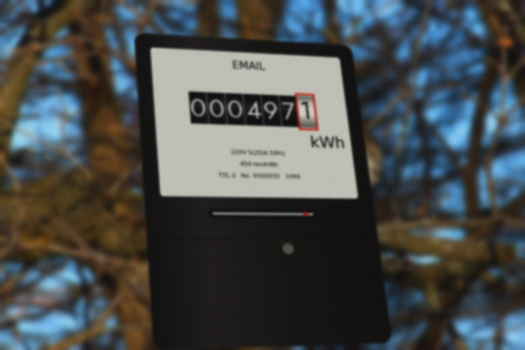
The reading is {"value": 497.1, "unit": "kWh"}
